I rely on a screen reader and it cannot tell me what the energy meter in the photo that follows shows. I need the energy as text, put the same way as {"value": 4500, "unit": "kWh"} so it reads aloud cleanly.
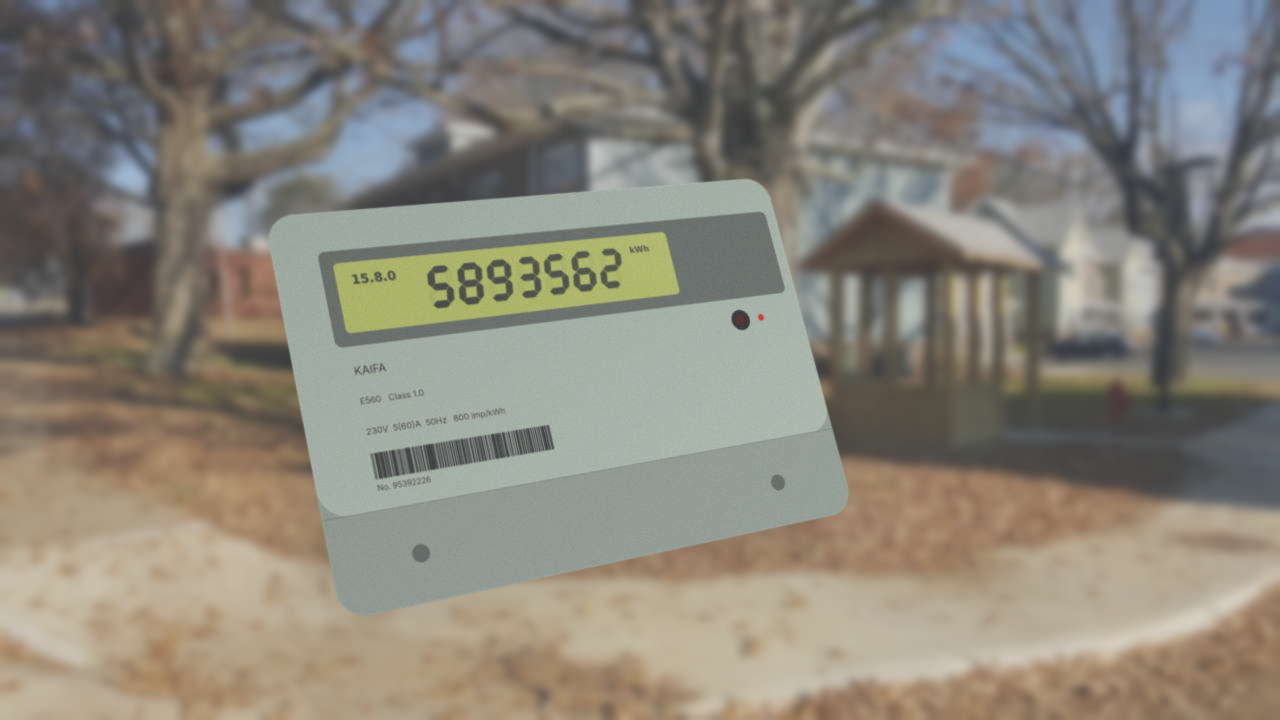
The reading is {"value": 5893562, "unit": "kWh"}
